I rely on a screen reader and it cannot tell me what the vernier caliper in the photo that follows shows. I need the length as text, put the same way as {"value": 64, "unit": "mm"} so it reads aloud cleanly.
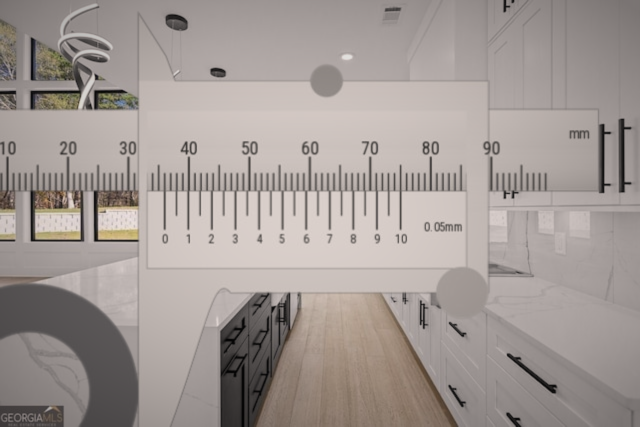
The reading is {"value": 36.0, "unit": "mm"}
